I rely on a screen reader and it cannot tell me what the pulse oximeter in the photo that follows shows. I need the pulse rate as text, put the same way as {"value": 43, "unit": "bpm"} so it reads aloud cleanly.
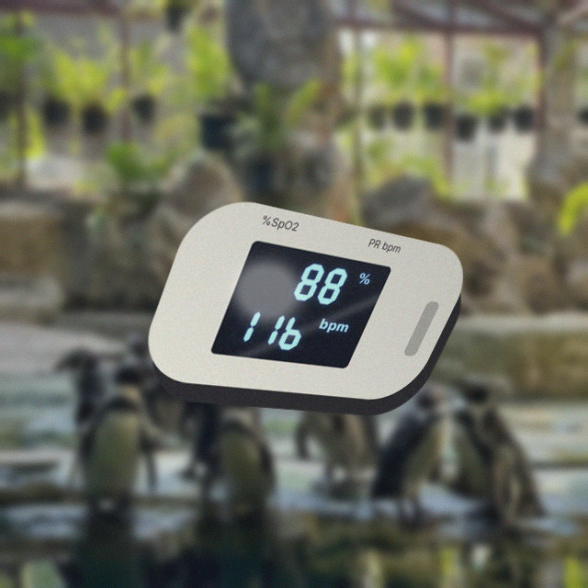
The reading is {"value": 116, "unit": "bpm"}
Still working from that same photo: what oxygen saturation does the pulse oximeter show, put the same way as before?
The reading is {"value": 88, "unit": "%"}
